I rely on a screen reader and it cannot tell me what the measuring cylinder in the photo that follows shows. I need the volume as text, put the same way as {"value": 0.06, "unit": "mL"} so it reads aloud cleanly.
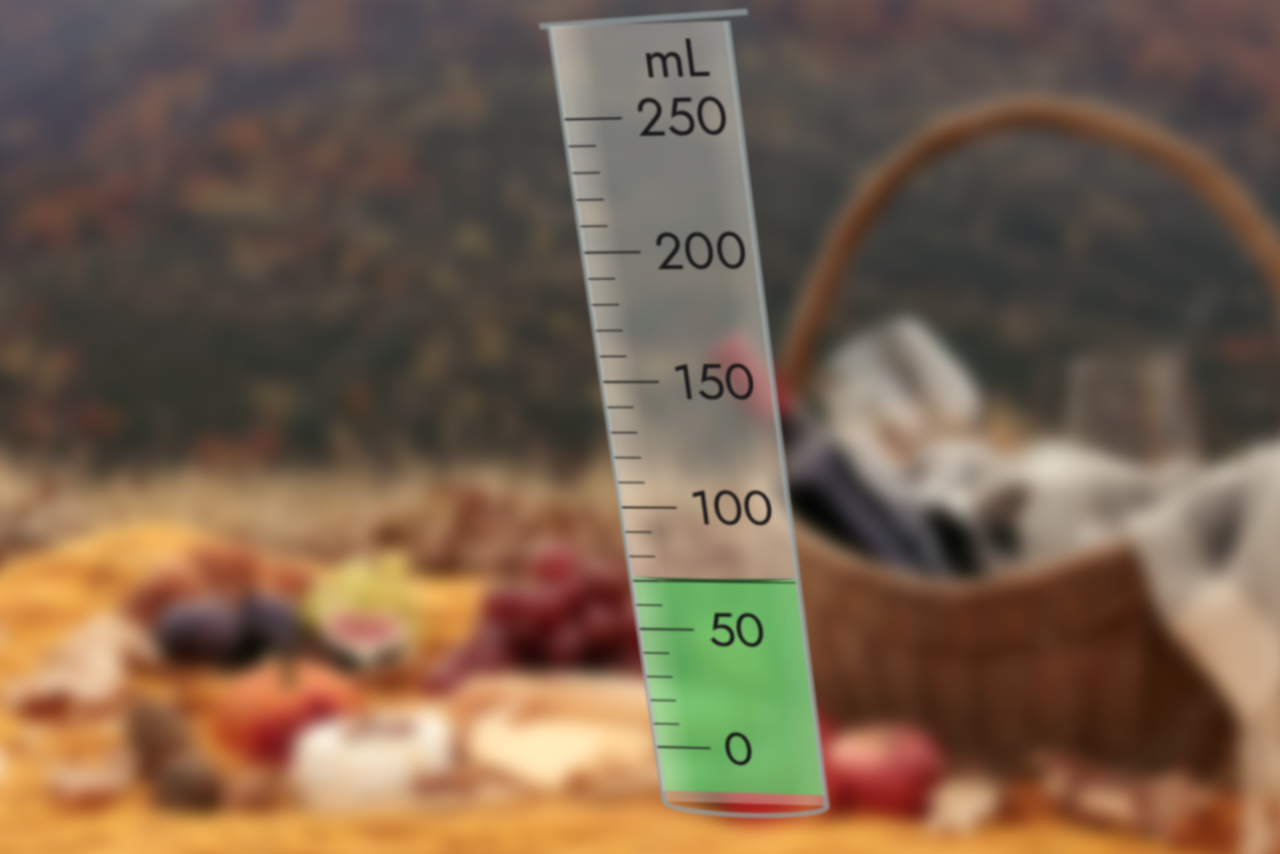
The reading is {"value": 70, "unit": "mL"}
